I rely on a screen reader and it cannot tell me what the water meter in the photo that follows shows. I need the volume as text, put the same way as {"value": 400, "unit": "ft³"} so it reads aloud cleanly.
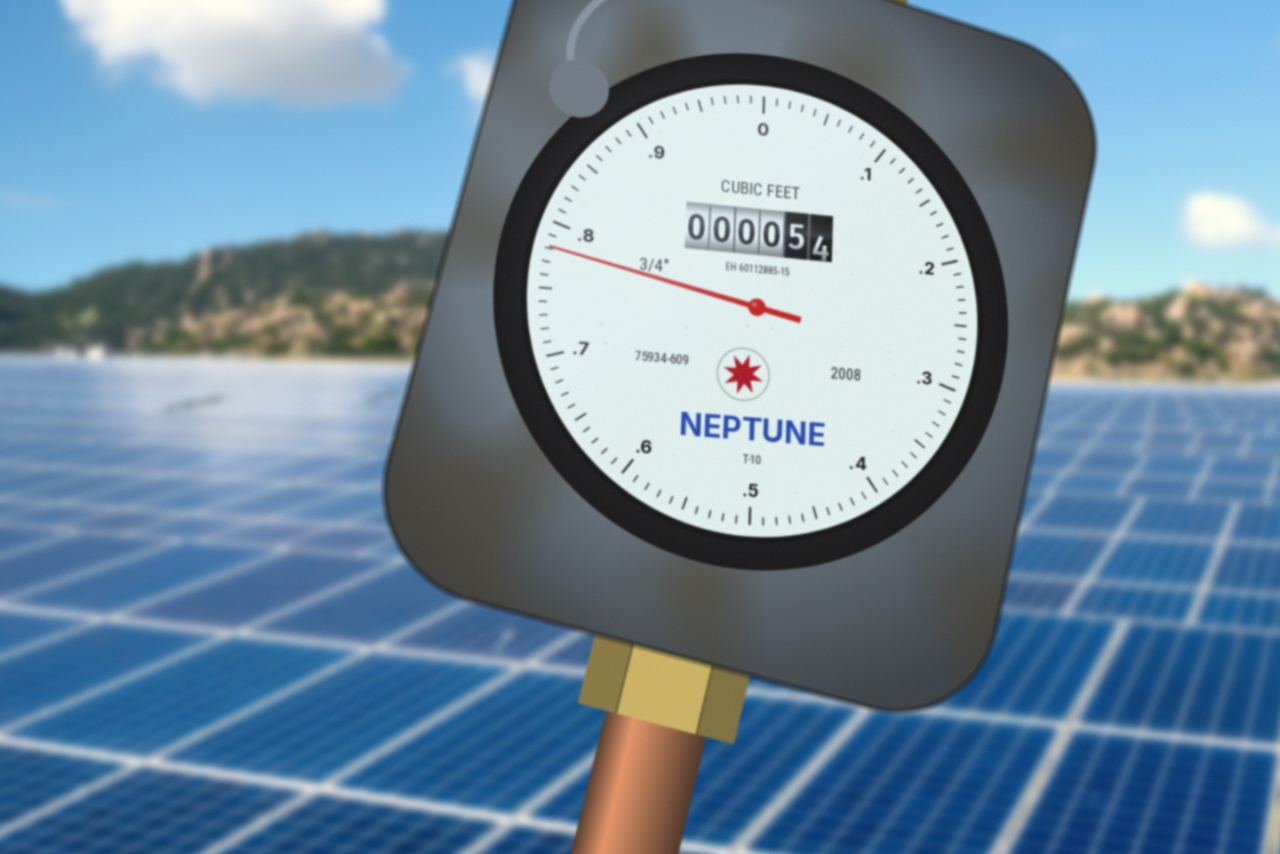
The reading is {"value": 53.78, "unit": "ft³"}
